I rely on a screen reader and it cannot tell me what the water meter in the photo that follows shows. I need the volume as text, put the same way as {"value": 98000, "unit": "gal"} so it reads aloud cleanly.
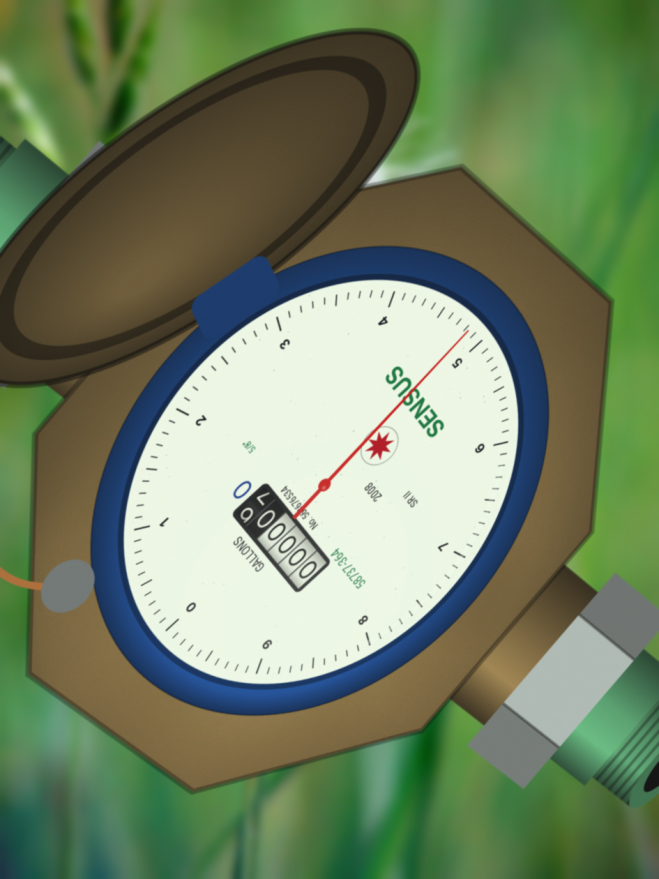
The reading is {"value": 64.8, "unit": "gal"}
